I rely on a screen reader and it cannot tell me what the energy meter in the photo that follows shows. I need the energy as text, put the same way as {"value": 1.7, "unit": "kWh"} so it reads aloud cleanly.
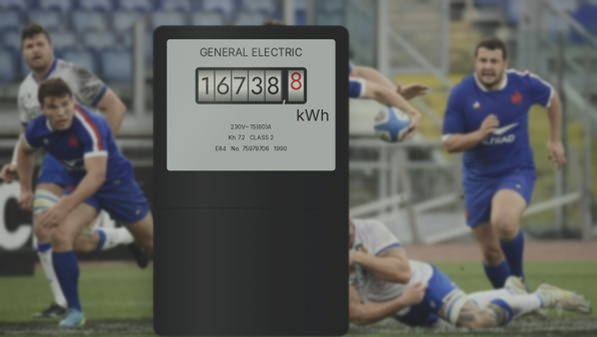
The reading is {"value": 16738.8, "unit": "kWh"}
